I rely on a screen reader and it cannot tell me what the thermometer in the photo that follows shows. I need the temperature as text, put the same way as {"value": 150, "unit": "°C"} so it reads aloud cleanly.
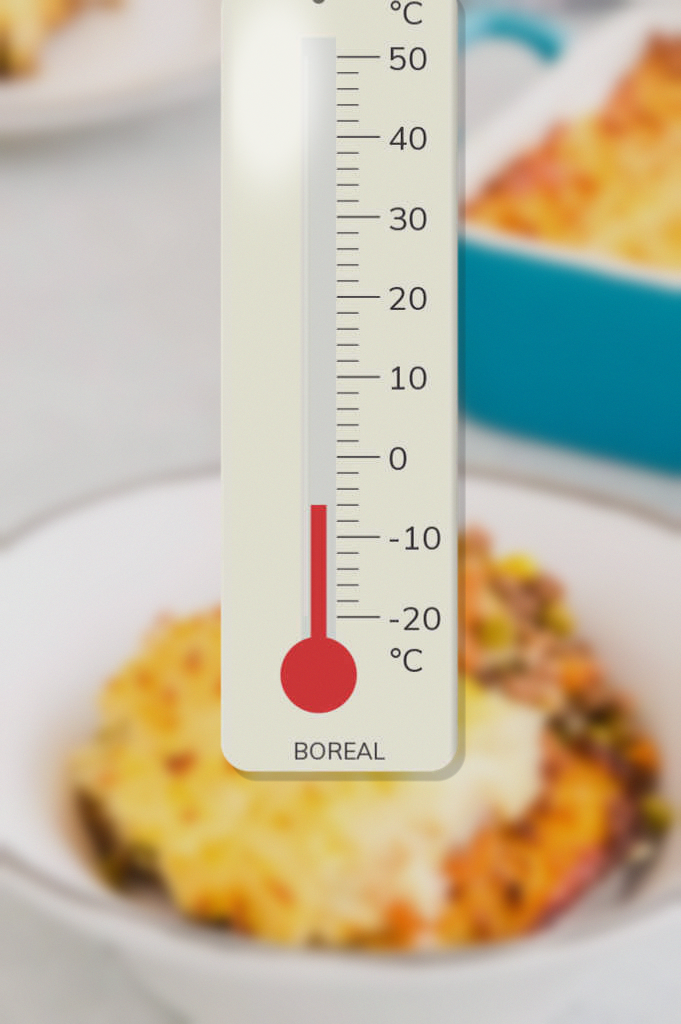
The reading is {"value": -6, "unit": "°C"}
